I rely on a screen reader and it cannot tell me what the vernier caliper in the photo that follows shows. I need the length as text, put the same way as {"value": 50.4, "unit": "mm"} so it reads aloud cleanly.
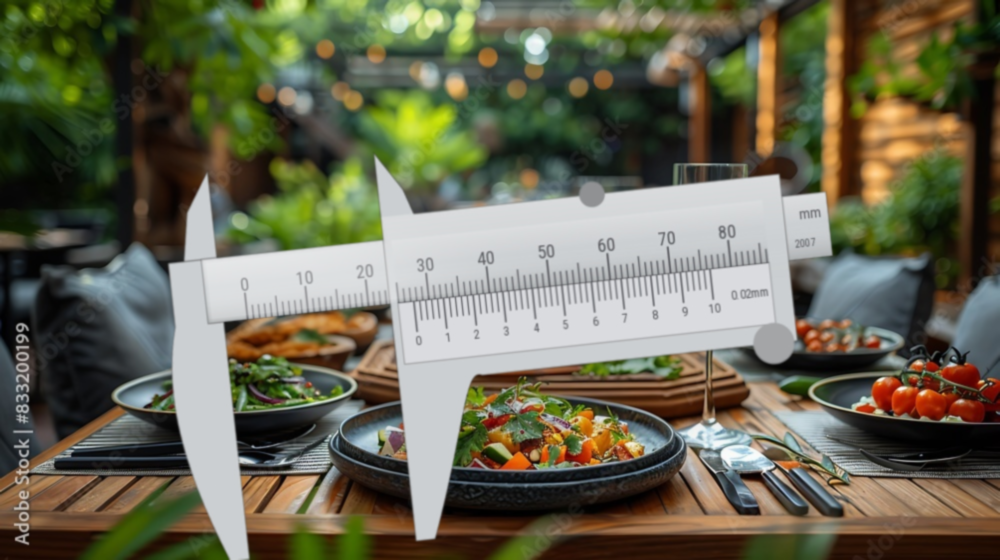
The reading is {"value": 27.5, "unit": "mm"}
